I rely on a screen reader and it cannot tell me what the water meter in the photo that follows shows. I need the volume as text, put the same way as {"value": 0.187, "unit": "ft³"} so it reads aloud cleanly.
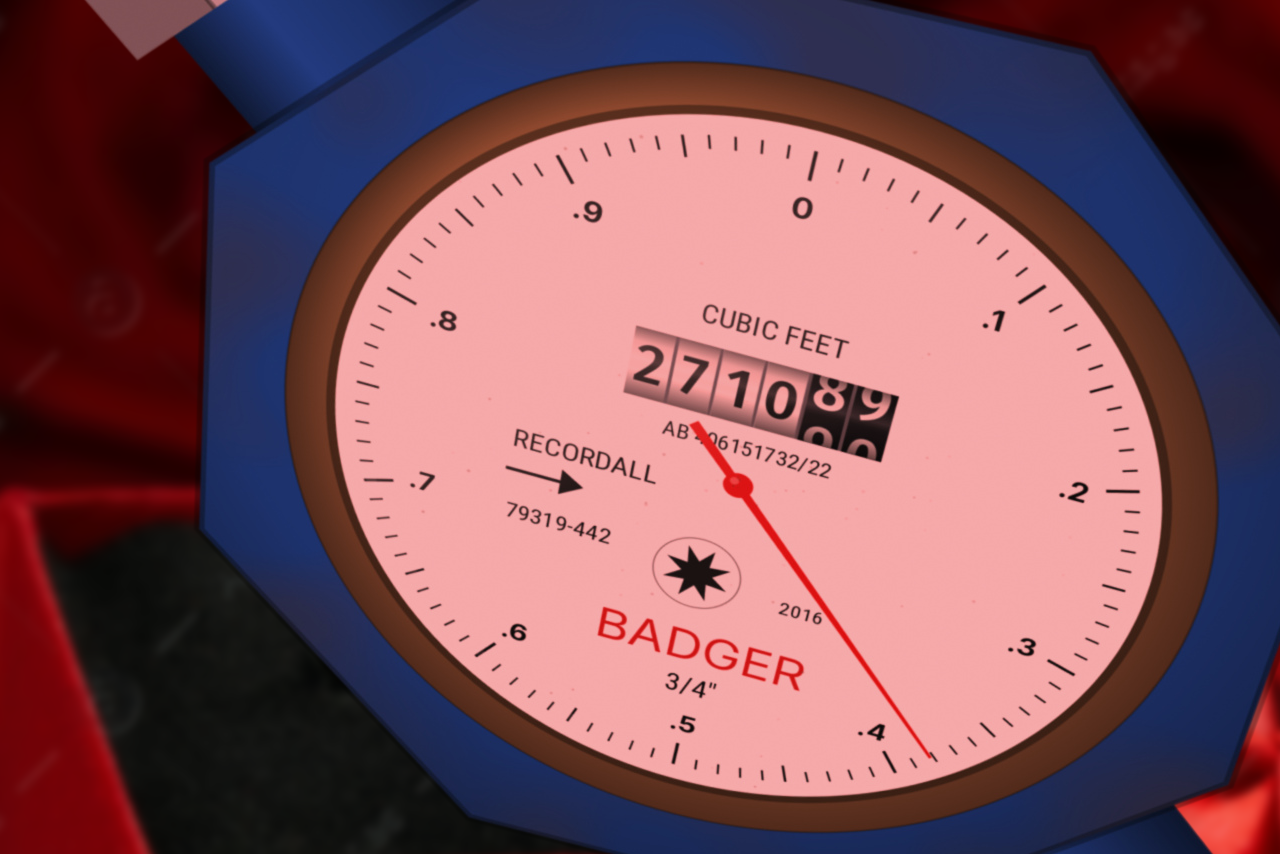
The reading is {"value": 271089.38, "unit": "ft³"}
